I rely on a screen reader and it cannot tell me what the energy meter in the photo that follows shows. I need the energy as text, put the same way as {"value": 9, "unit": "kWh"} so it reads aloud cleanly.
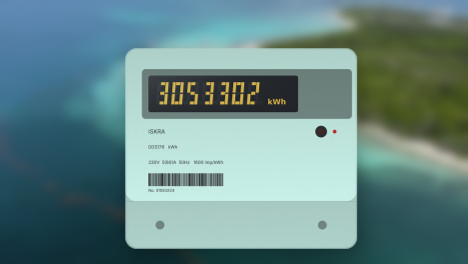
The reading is {"value": 3053302, "unit": "kWh"}
